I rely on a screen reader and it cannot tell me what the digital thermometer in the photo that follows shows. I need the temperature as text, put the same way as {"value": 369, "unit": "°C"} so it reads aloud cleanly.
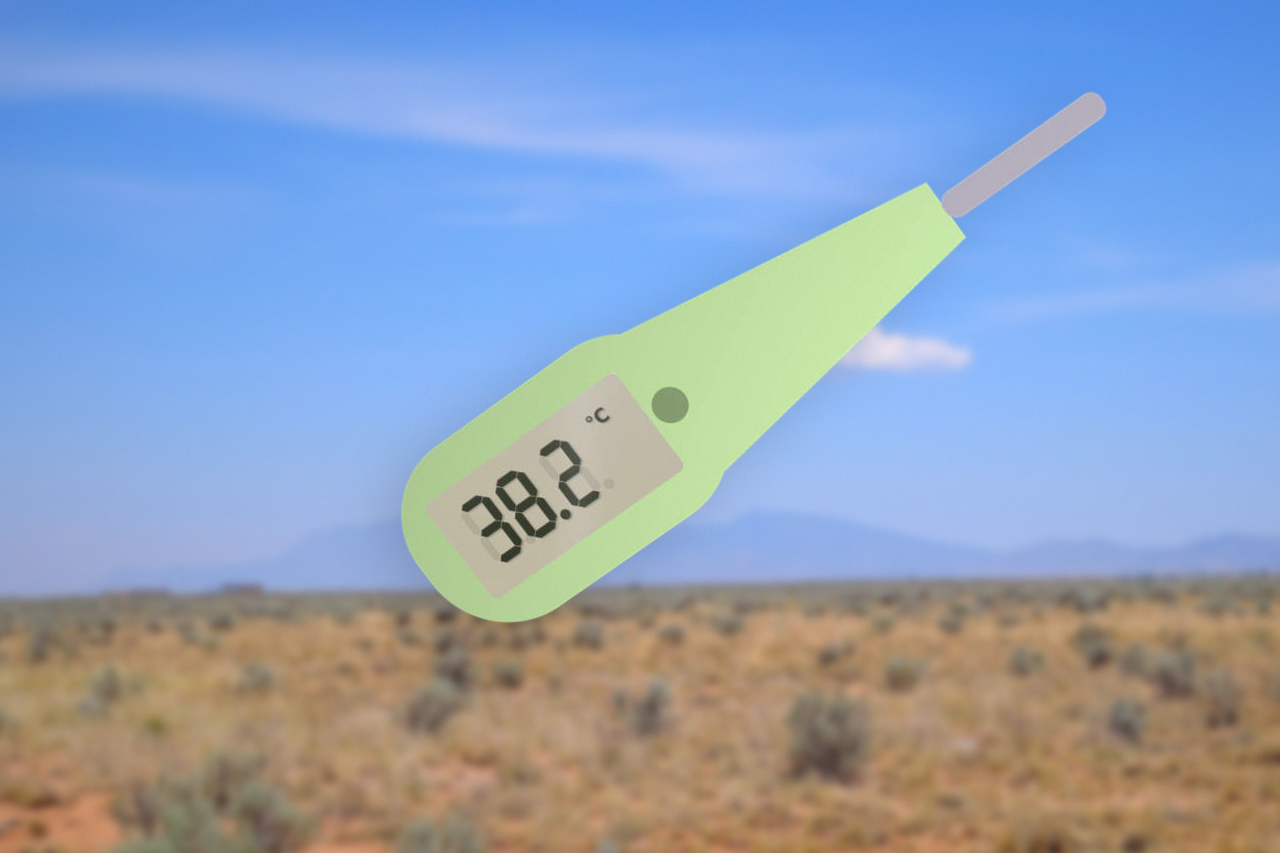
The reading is {"value": 38.2, "unit": "°C"}
